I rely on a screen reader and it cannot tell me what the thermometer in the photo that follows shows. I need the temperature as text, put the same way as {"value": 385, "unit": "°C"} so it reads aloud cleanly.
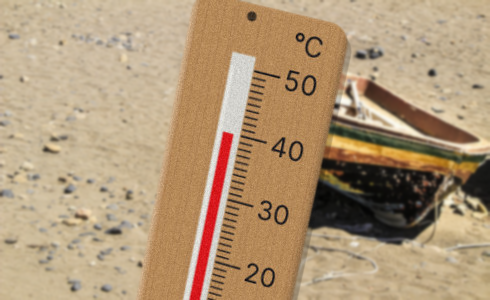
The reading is {"value": 40, "unit": "°C"}
